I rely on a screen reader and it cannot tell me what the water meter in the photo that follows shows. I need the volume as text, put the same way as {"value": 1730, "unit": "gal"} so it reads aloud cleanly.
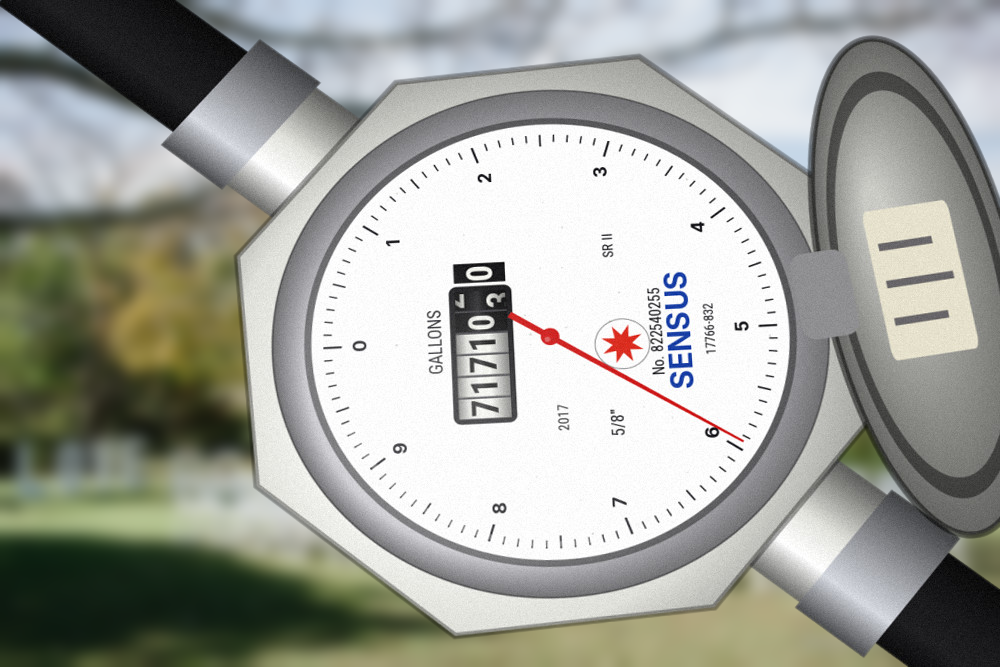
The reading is {"value": 7171025.9, "unit": "gal"}
